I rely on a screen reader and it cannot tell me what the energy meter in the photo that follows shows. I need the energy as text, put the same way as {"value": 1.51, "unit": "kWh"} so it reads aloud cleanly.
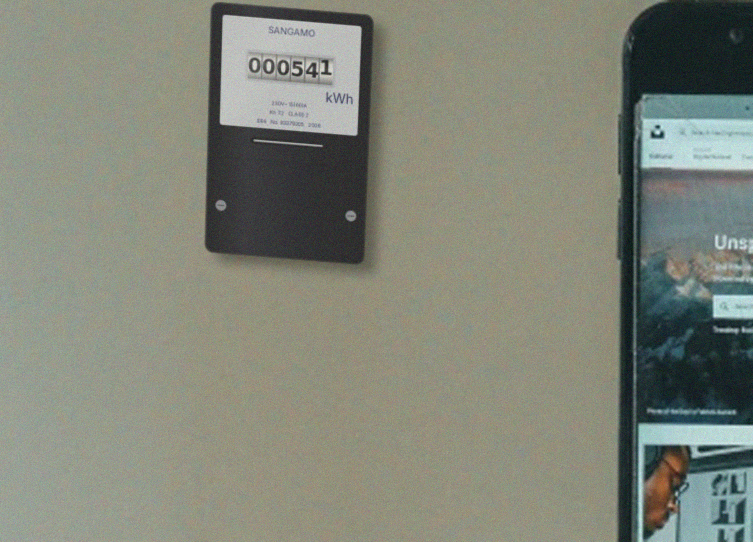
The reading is {"value": 541, "unit": "kWh"}
